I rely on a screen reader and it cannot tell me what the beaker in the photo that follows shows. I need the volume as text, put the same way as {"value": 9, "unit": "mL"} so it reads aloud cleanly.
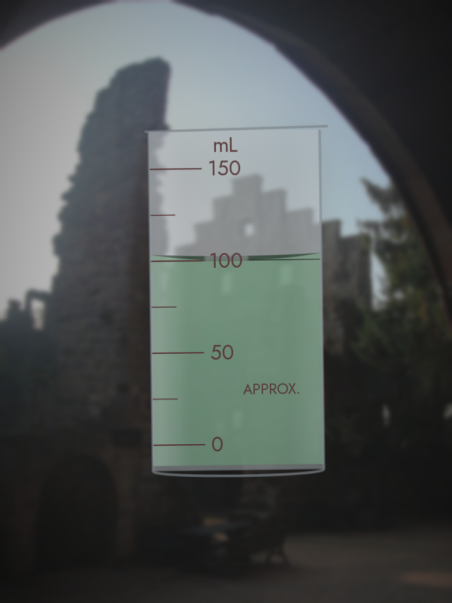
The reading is {"value": 100, "unit": "mL"}
